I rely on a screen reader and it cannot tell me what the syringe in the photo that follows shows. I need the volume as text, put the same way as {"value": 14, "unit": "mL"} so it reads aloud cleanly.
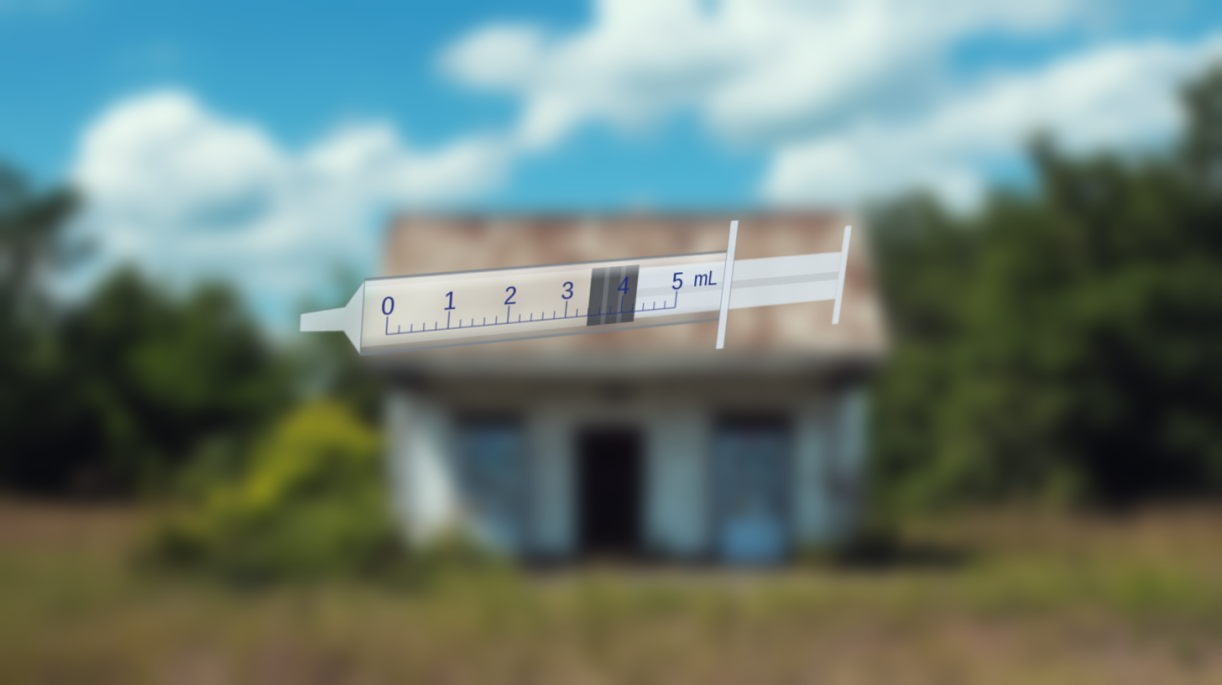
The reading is {"value": 3.4, "unit": "mL"}
